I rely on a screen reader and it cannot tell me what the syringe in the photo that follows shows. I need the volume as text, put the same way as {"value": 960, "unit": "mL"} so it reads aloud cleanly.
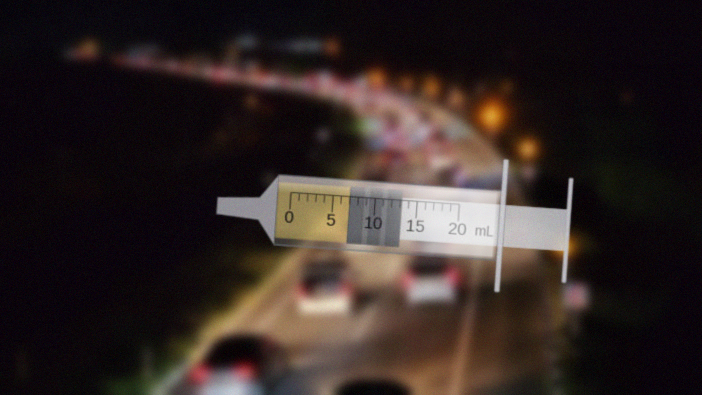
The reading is {"value": 7, "unit": "mL"}
